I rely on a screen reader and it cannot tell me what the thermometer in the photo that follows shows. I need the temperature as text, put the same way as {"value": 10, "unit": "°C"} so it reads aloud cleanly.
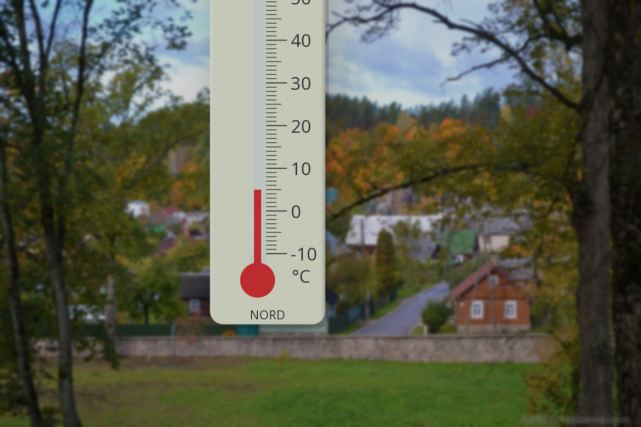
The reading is {"value": 5, "unit": "°C"}
